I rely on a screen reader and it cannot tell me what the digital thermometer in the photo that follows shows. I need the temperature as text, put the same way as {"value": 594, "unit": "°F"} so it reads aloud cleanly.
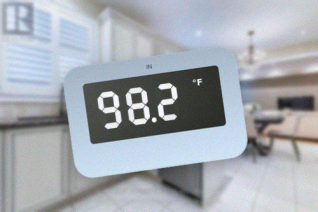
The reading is {"value": 98.2, "unit": "°F"}
